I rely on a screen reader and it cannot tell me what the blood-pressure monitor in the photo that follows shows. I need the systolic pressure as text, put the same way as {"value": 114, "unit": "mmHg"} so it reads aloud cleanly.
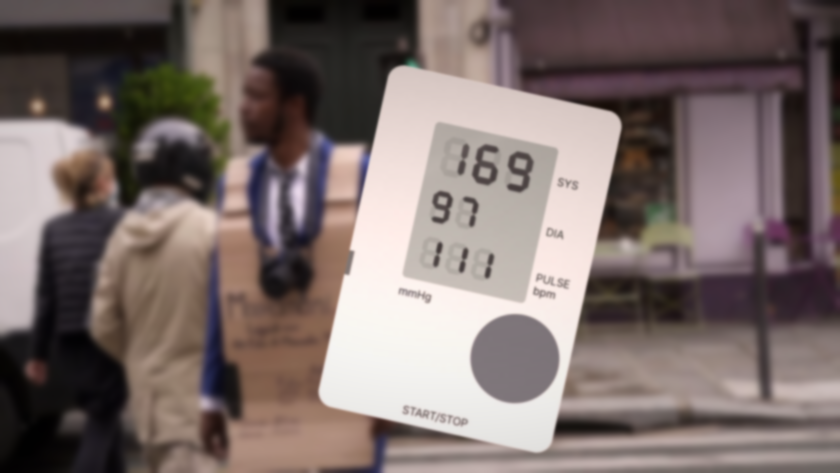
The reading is {"value": 169, "unit": "mmHg"}
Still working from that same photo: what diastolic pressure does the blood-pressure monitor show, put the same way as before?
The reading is {"value": 97, "unit": "mmHg"}
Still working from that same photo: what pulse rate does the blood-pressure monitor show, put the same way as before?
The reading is {"value": 111, "unit": "bpm"}
